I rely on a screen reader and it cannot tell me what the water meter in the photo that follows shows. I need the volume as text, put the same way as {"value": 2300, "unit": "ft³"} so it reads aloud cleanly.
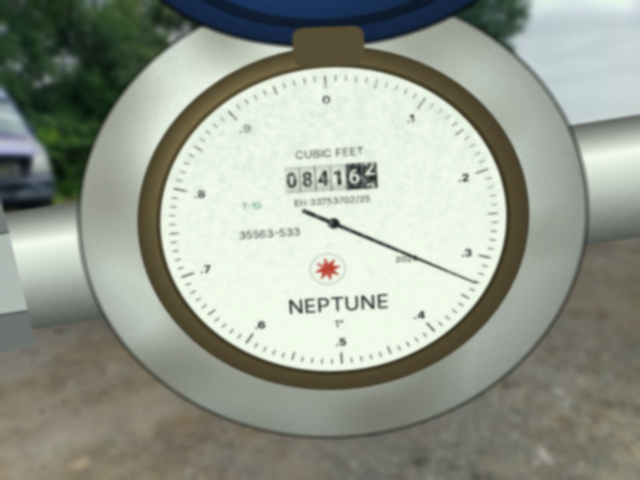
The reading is {"value": 84162.33, "unit": "ft³"}
